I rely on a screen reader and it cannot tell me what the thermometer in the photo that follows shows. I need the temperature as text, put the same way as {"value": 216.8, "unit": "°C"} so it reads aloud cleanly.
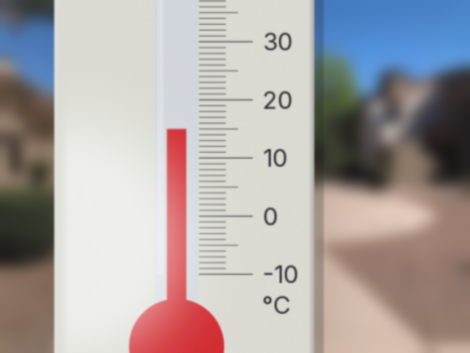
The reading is {"value": 15, "unit": "°C"}
